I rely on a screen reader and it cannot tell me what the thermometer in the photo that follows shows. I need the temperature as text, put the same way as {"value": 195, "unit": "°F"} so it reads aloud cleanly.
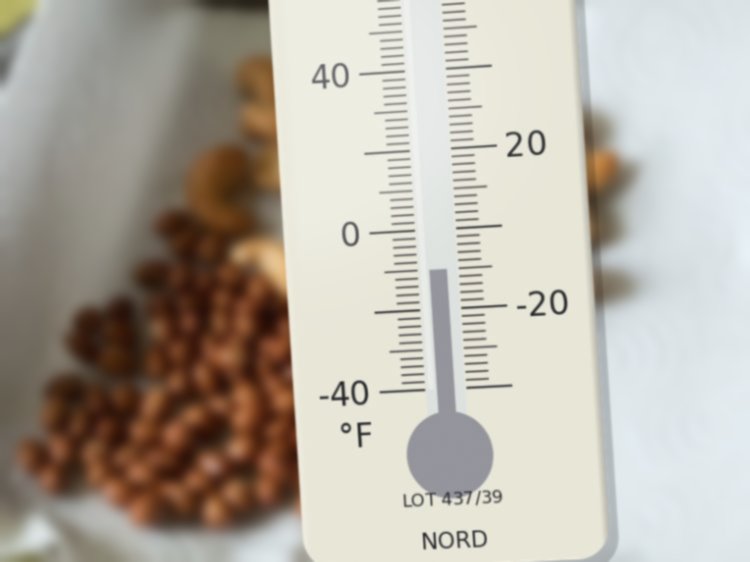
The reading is {"value": -10, "unit": "°F"}
